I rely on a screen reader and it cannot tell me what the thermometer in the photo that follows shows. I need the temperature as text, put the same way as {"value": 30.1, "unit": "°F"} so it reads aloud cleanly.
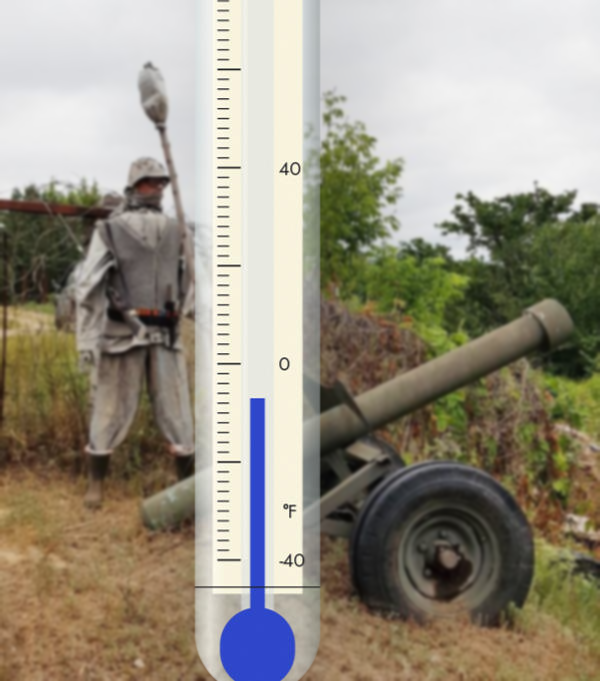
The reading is {"value": -7, "unit": "°F"}
